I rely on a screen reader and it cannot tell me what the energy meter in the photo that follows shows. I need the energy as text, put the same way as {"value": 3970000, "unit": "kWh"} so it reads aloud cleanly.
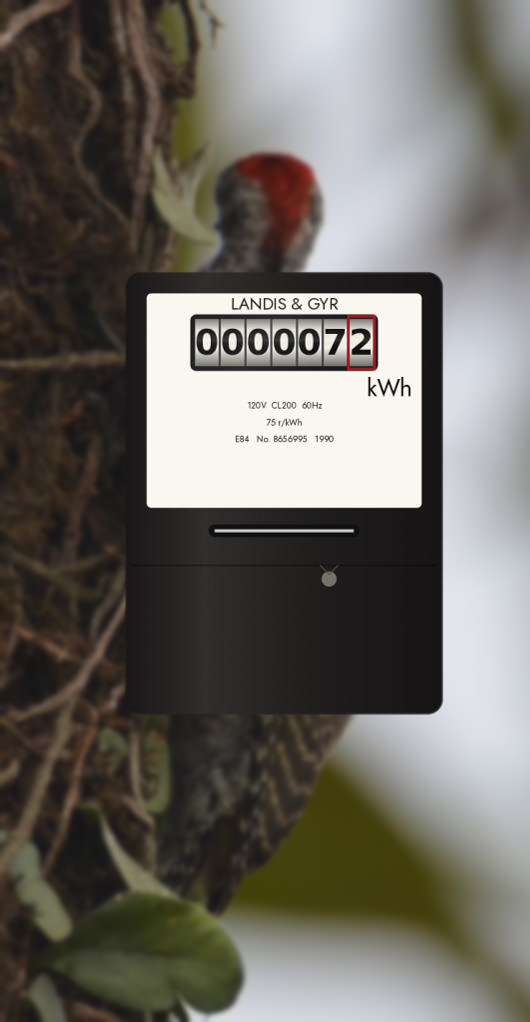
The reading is {"value": 7.2, "unit": "kWh"}
